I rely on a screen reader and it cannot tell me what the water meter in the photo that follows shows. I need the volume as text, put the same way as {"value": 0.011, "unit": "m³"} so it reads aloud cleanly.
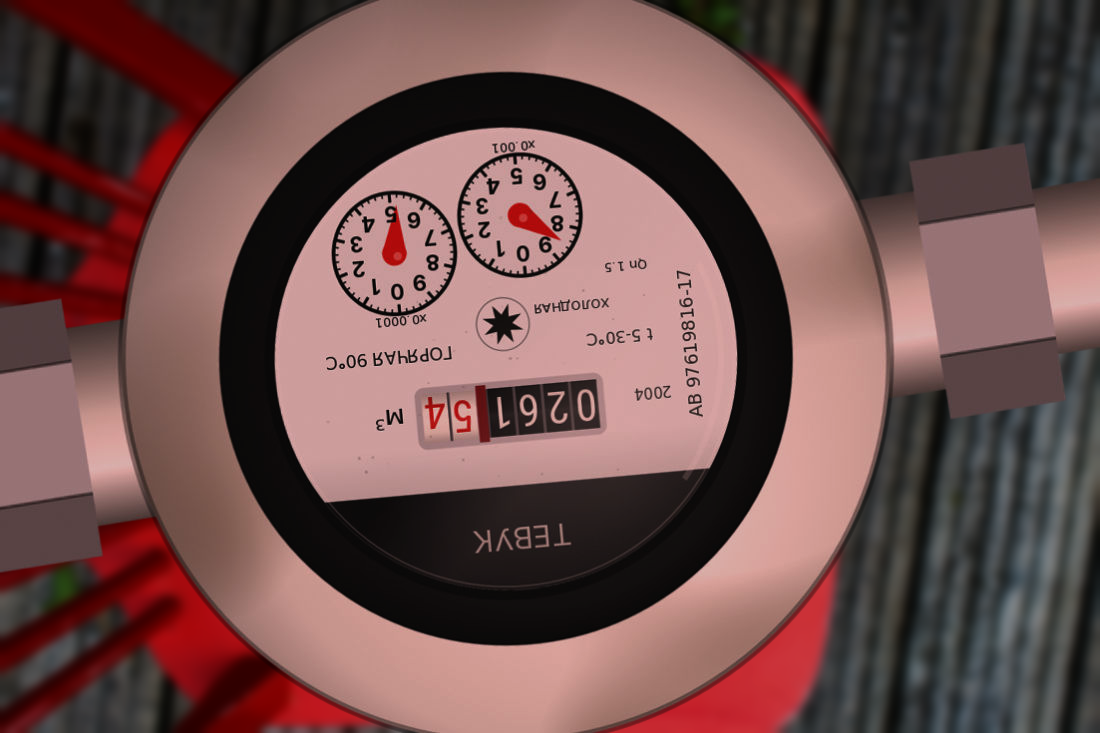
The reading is {"value": 261.5385, "unit": "m³"}
